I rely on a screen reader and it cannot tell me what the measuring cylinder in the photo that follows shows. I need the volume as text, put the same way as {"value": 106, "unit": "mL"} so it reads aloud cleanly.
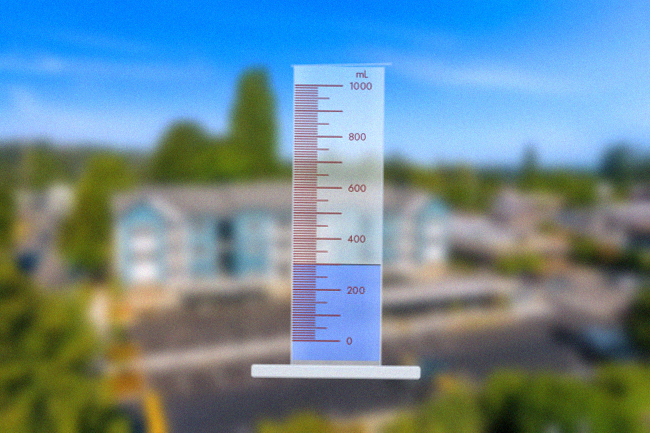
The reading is {"value": 300, "unit": "mL"}
